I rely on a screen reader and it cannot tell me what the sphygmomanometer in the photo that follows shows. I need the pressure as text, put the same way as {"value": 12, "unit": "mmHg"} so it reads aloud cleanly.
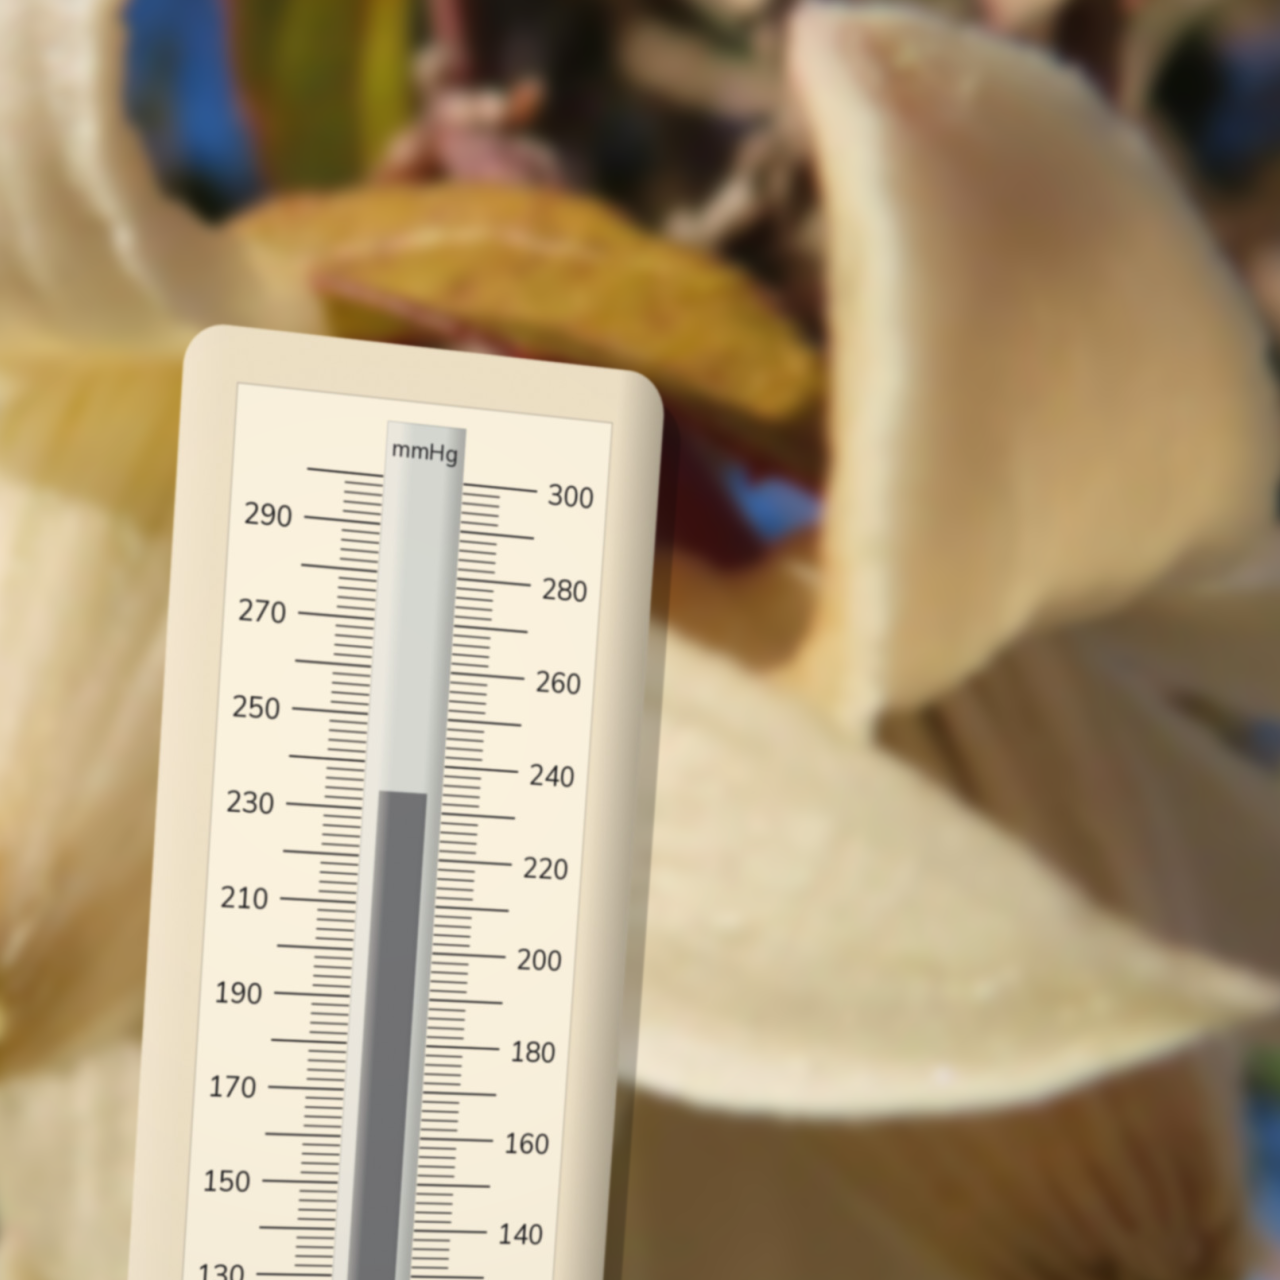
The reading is {"value": 234, "unit": "mmHg"}
